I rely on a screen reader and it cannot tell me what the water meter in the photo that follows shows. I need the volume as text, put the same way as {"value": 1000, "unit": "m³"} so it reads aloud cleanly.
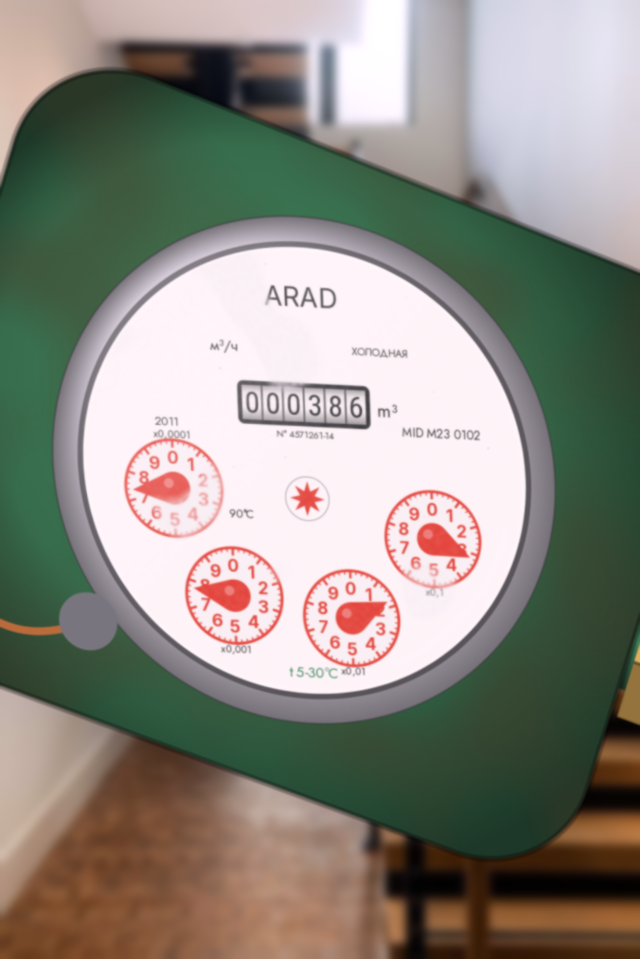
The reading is {"value": 386.3177, "unit": "m³"}
